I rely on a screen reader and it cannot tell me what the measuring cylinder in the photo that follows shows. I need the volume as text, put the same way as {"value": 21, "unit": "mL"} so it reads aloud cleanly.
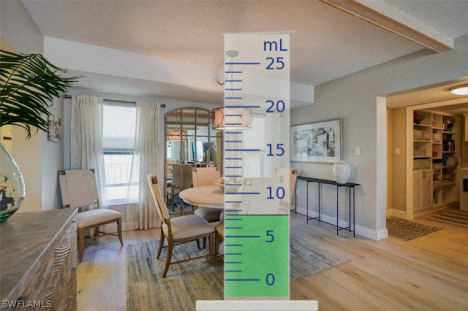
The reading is {"value": 7.5, "unit": "mL"}
